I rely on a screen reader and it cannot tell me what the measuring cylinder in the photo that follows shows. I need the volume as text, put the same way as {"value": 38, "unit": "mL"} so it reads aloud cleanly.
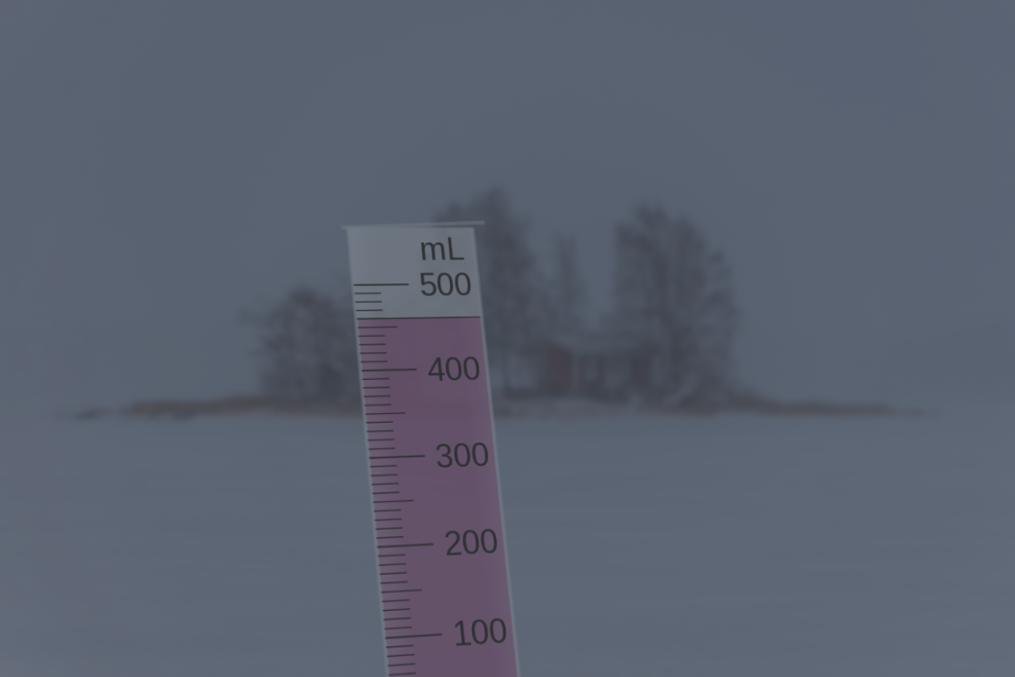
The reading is {"value": 460, "unit": "mL"}
